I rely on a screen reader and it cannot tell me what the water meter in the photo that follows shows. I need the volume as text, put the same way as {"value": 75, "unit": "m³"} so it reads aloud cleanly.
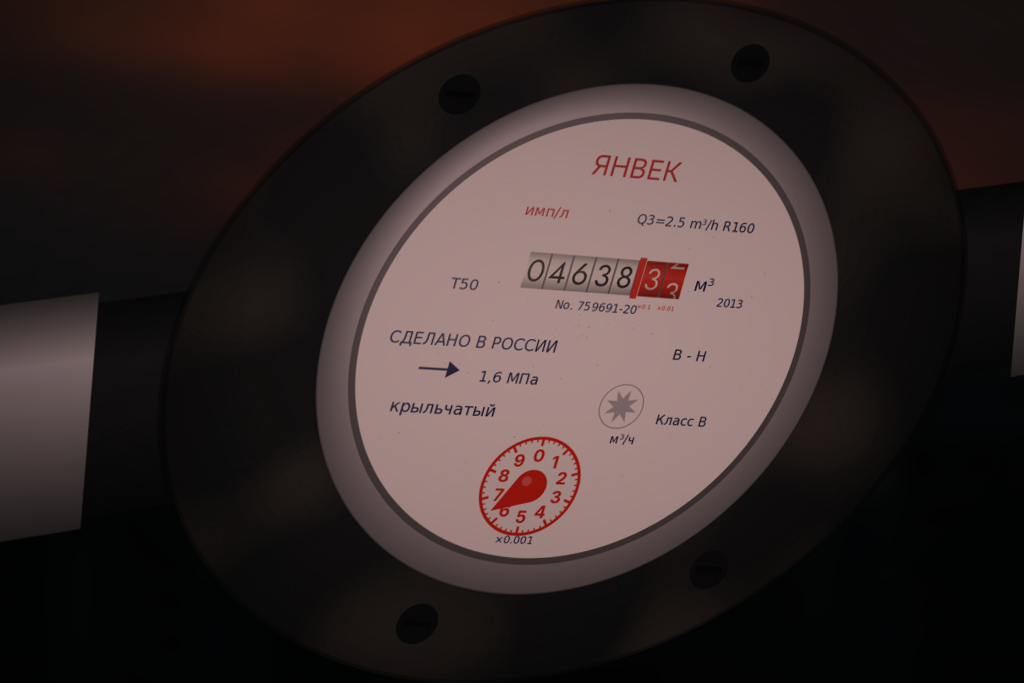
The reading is {"value": 4638.326, "unit": "m³"}
